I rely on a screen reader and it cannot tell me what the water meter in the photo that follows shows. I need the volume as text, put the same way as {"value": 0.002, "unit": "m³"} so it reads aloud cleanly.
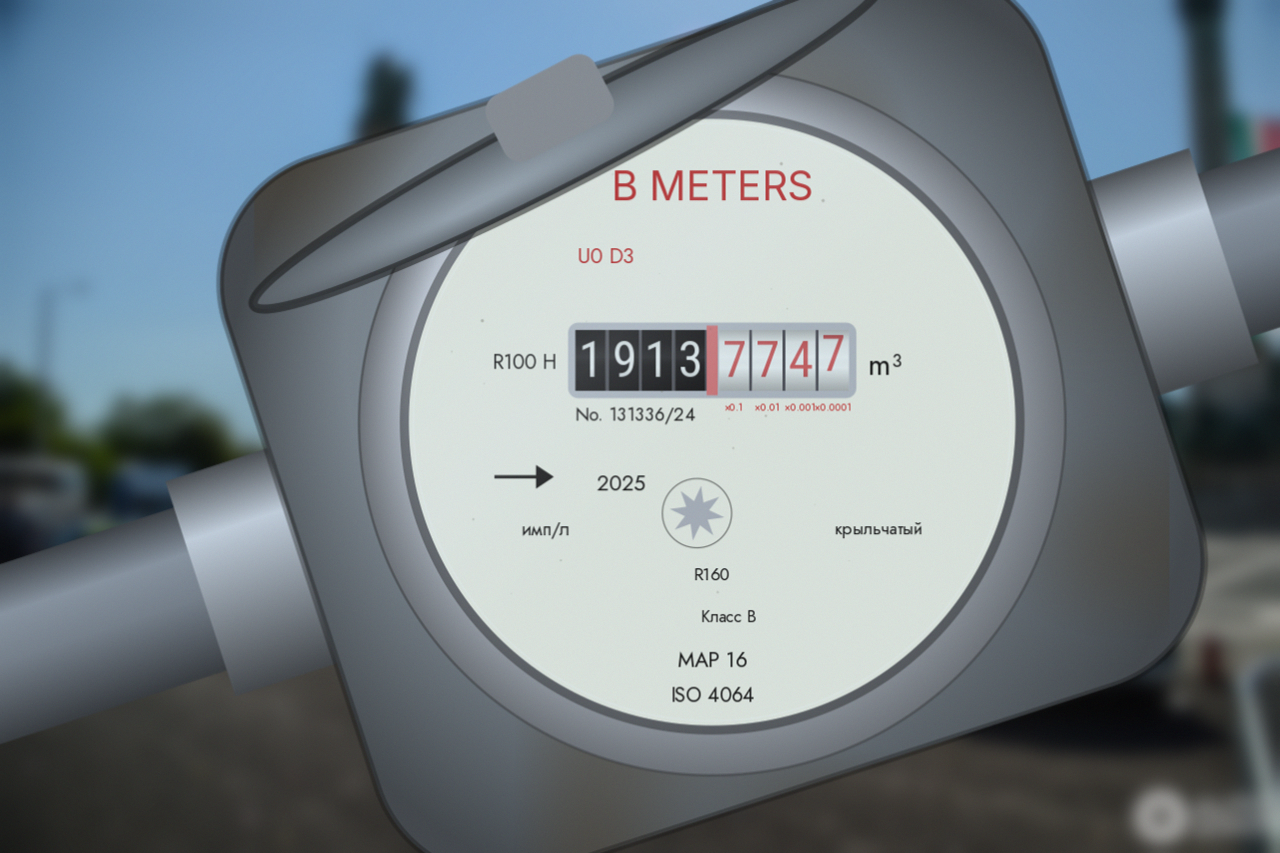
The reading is {"value": 1913.7747, "unit": "m³"}
